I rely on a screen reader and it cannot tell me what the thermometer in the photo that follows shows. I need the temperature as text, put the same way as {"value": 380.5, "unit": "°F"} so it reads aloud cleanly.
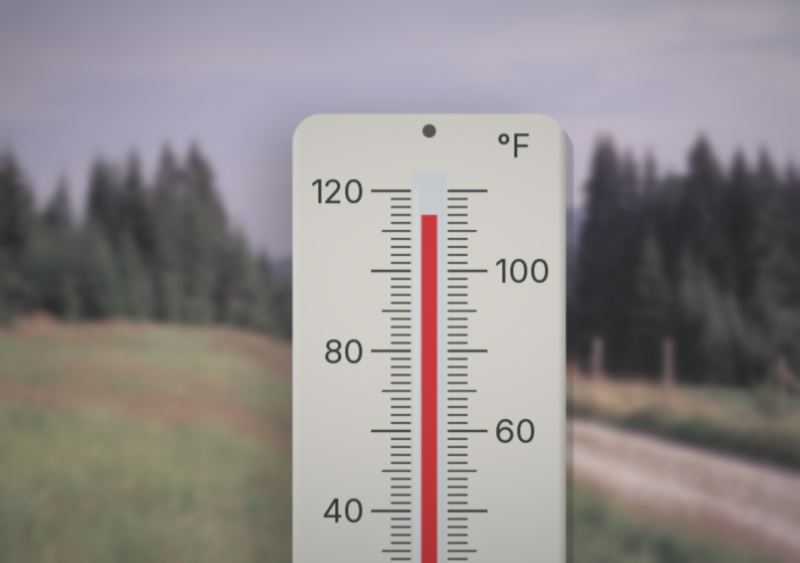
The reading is {"value": 114, "unit": "°F"}
